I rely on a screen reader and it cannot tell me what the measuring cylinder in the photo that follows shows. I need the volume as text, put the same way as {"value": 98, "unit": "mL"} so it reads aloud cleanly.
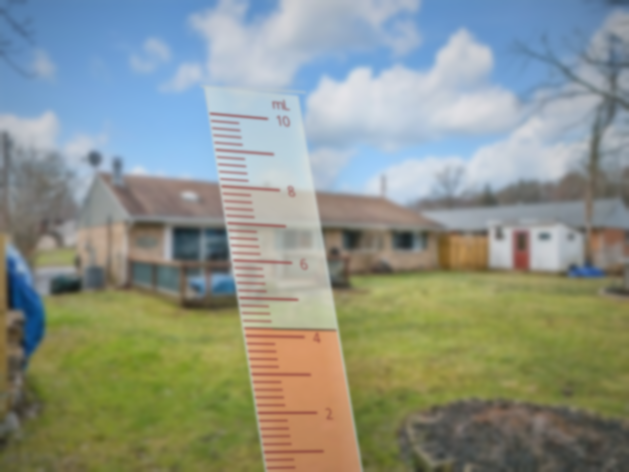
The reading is {"value": 4.2, "unit": "mL"}
